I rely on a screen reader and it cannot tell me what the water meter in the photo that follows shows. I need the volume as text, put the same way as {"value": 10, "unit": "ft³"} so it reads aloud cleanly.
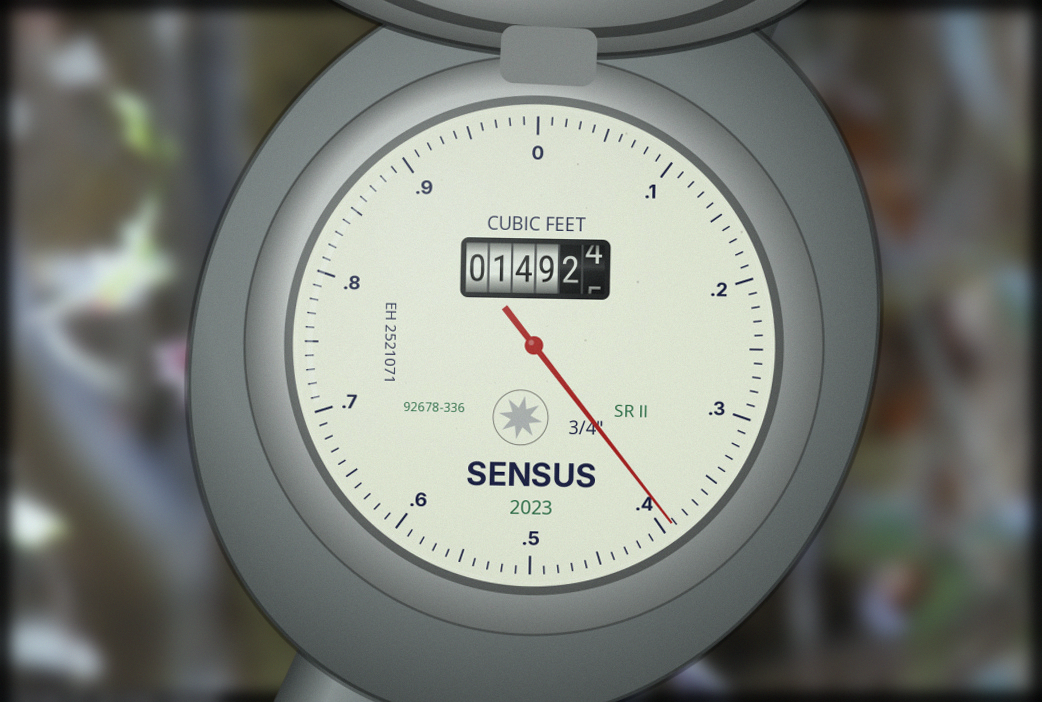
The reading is {"value": 14924.39, "unit": "ft³"}
